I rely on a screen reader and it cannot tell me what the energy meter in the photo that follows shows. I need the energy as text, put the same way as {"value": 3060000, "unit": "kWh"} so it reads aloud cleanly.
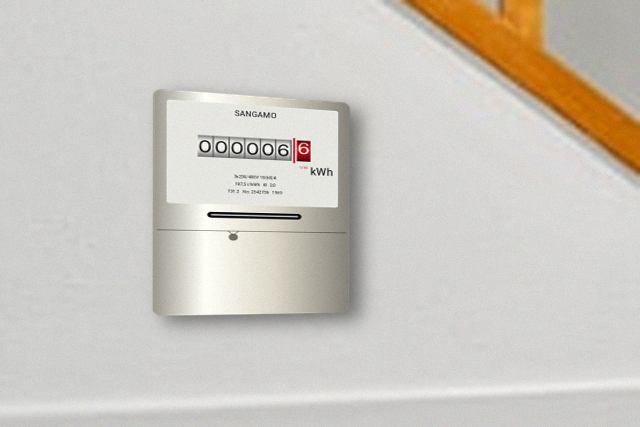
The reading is {"value": 6.6, "unit": "kWh"}
